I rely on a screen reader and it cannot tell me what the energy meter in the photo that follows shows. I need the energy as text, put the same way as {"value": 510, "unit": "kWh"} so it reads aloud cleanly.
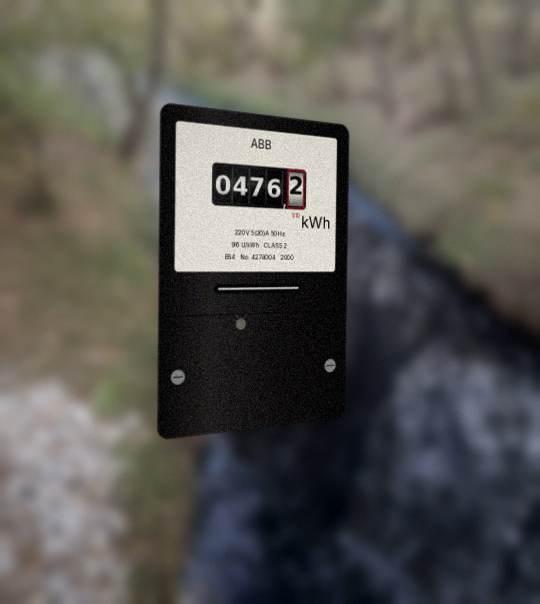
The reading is {"value": 476.2, "unit": "kWh"}
